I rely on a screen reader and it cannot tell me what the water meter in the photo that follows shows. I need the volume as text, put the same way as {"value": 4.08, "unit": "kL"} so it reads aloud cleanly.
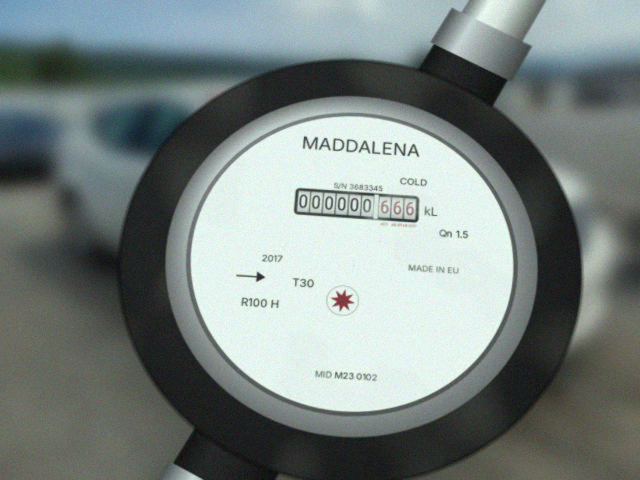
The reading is {"value": 0.666, "unit": "kL"}
